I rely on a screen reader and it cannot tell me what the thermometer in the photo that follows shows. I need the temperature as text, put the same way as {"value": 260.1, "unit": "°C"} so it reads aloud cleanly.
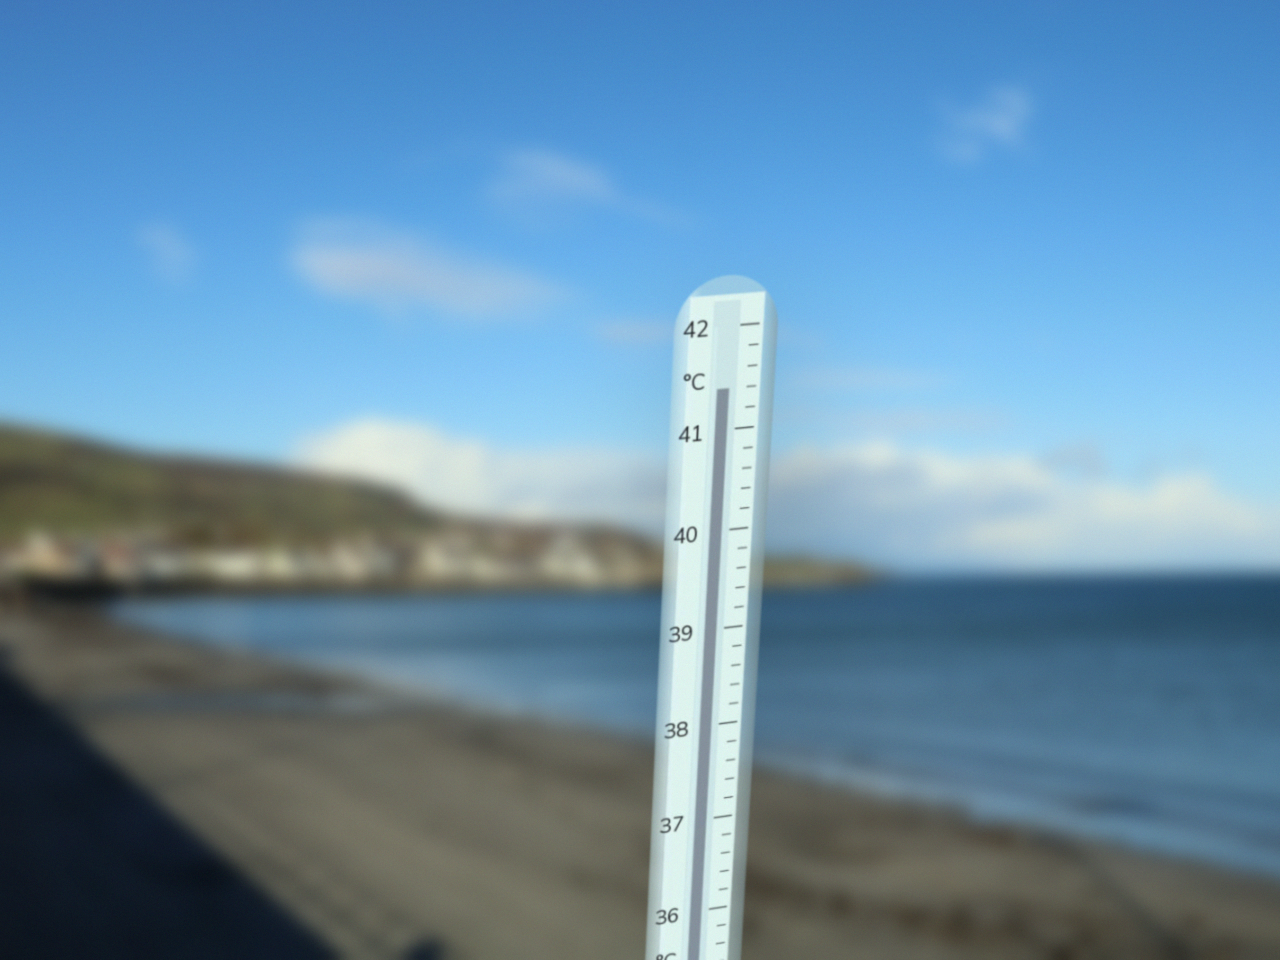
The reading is {"value": 41.4, "unit": "°C"}
